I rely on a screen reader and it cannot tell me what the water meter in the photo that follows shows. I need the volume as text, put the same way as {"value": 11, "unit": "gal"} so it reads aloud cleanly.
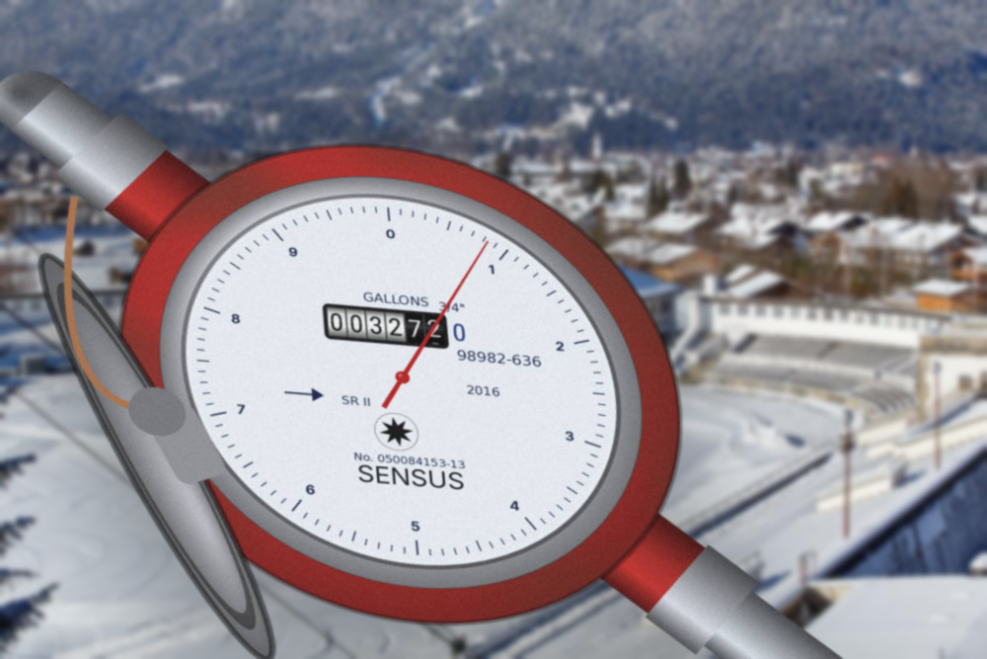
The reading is {"value": 32720.8, "unit": "gal"}
